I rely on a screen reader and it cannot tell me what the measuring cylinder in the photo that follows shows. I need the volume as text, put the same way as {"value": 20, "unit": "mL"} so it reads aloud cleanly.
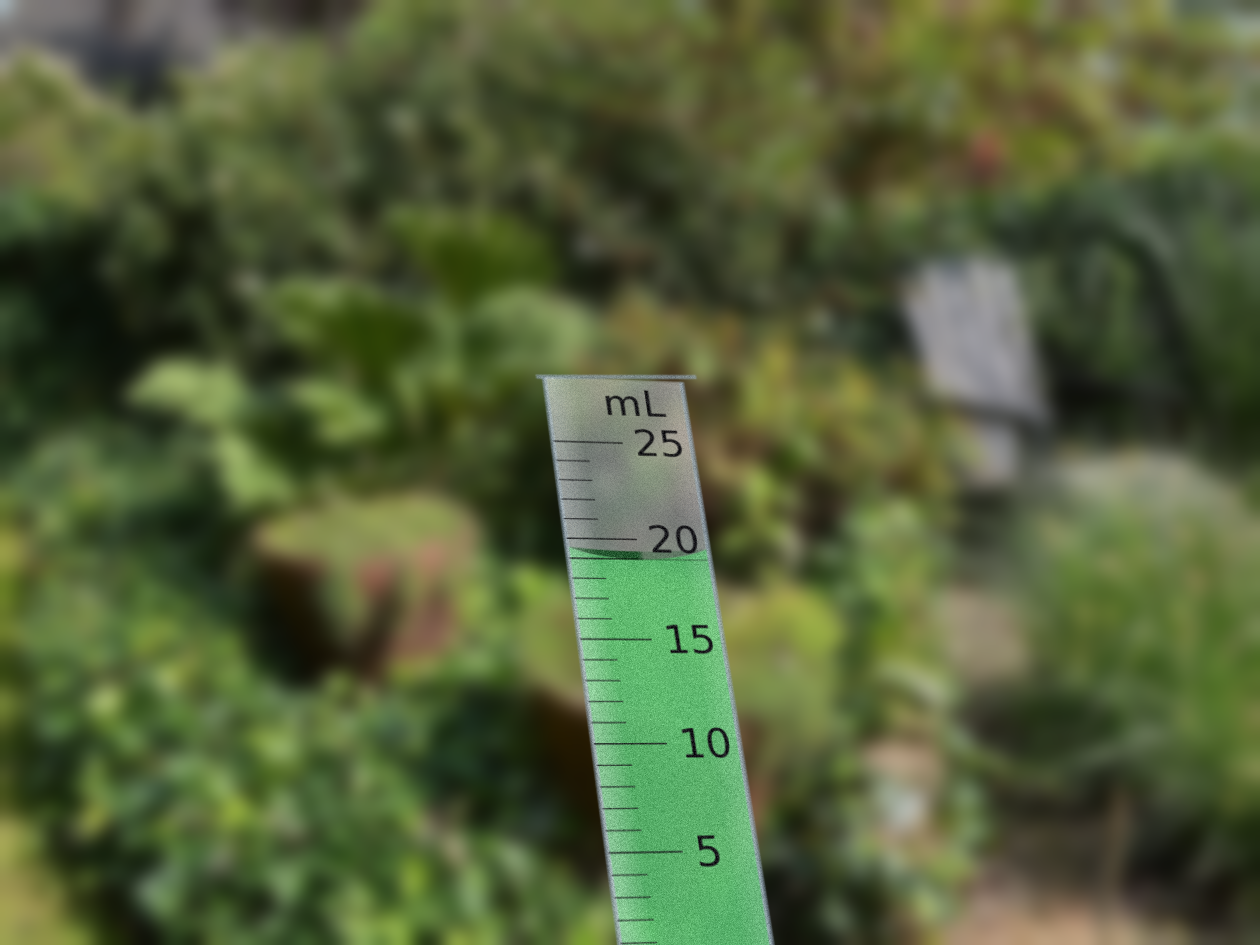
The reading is {"value": 19, "unit": "mL"}
